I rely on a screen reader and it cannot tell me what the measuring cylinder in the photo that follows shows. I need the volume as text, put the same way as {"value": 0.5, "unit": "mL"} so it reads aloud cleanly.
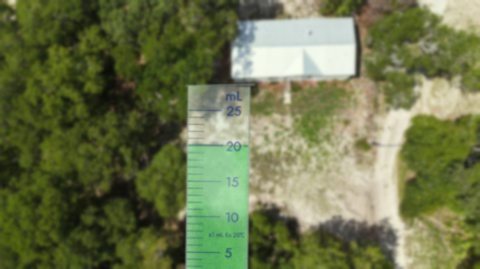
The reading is {"value": 20, "unit": "mL"}
